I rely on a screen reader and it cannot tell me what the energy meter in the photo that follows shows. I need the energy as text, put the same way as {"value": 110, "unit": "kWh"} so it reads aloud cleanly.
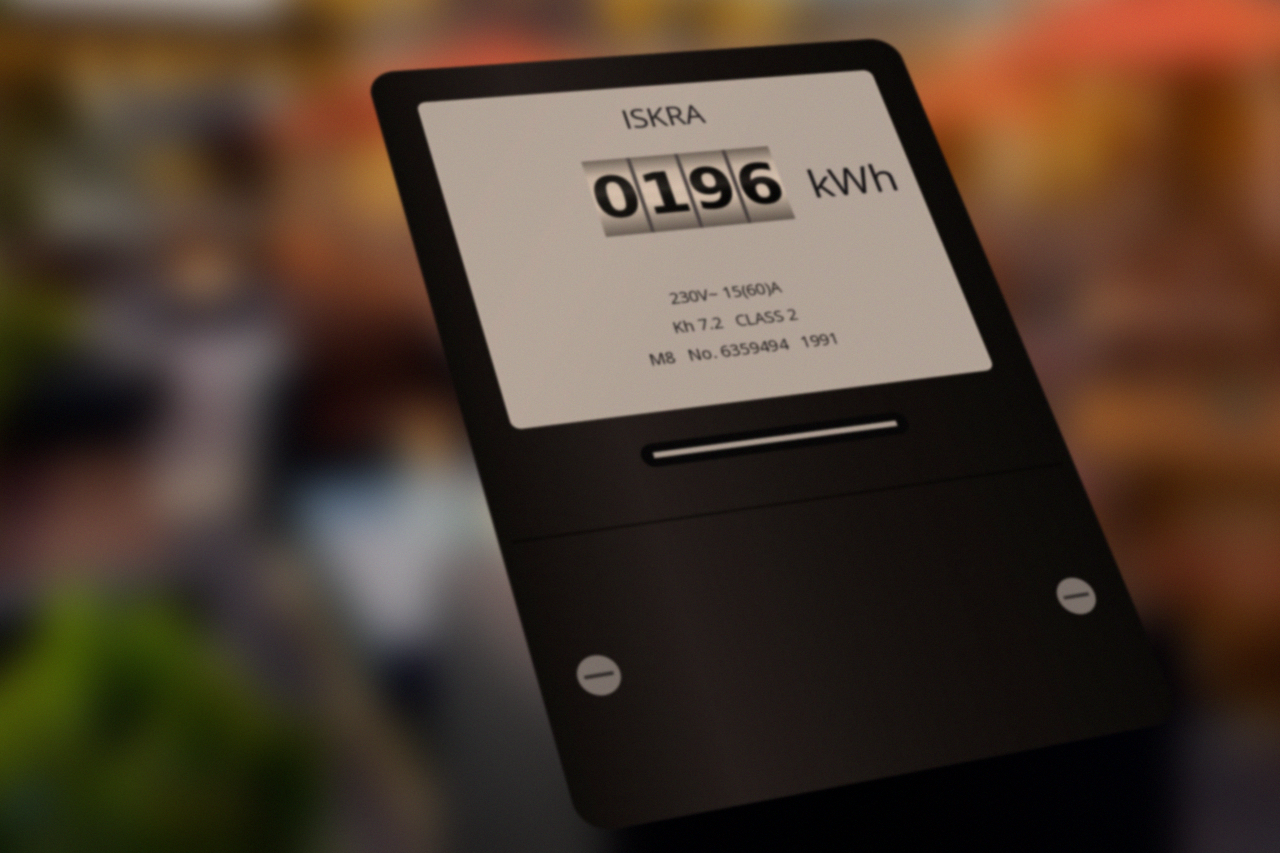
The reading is {"value": 196, "unit": "kWh"}
